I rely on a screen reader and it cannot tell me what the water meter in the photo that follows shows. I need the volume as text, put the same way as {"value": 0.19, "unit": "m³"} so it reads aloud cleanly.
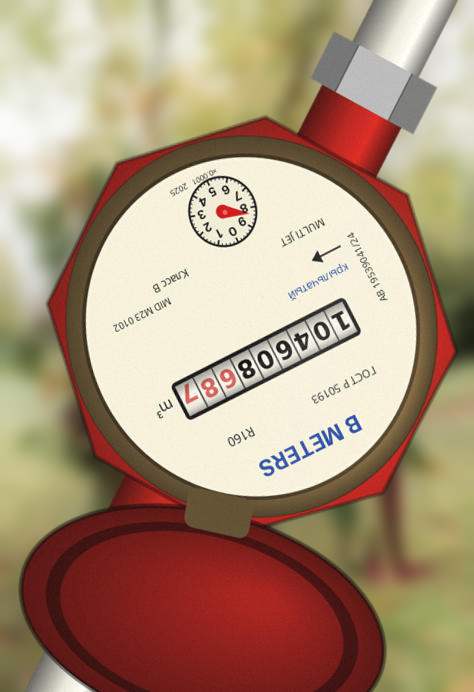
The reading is {"value": 104608.6868, "unit": "m³"}
